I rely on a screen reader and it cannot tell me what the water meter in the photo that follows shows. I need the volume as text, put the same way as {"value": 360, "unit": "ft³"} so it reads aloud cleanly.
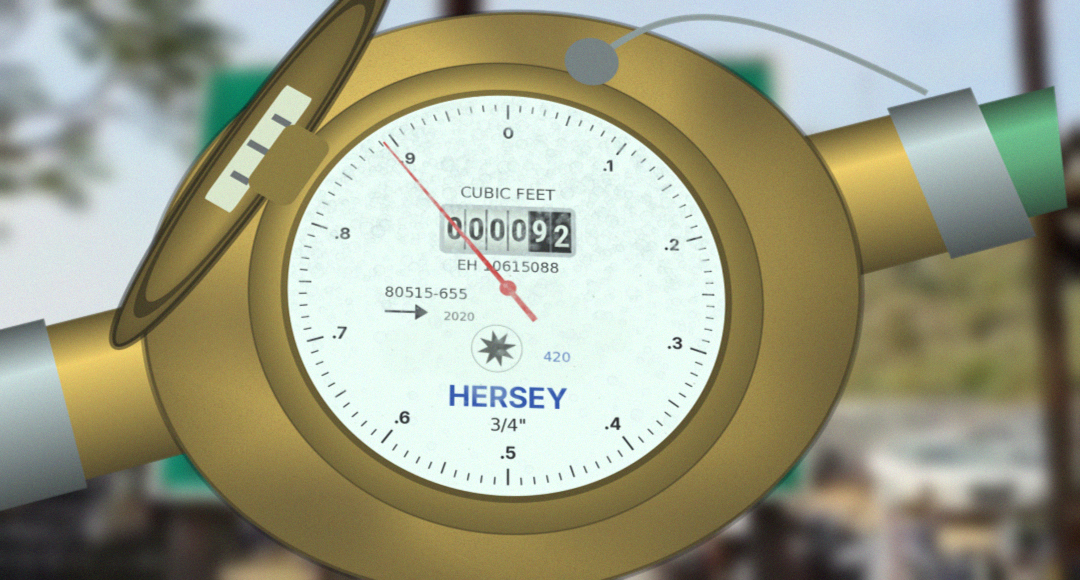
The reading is {"value": 91.89, "unit": "ft³"}
